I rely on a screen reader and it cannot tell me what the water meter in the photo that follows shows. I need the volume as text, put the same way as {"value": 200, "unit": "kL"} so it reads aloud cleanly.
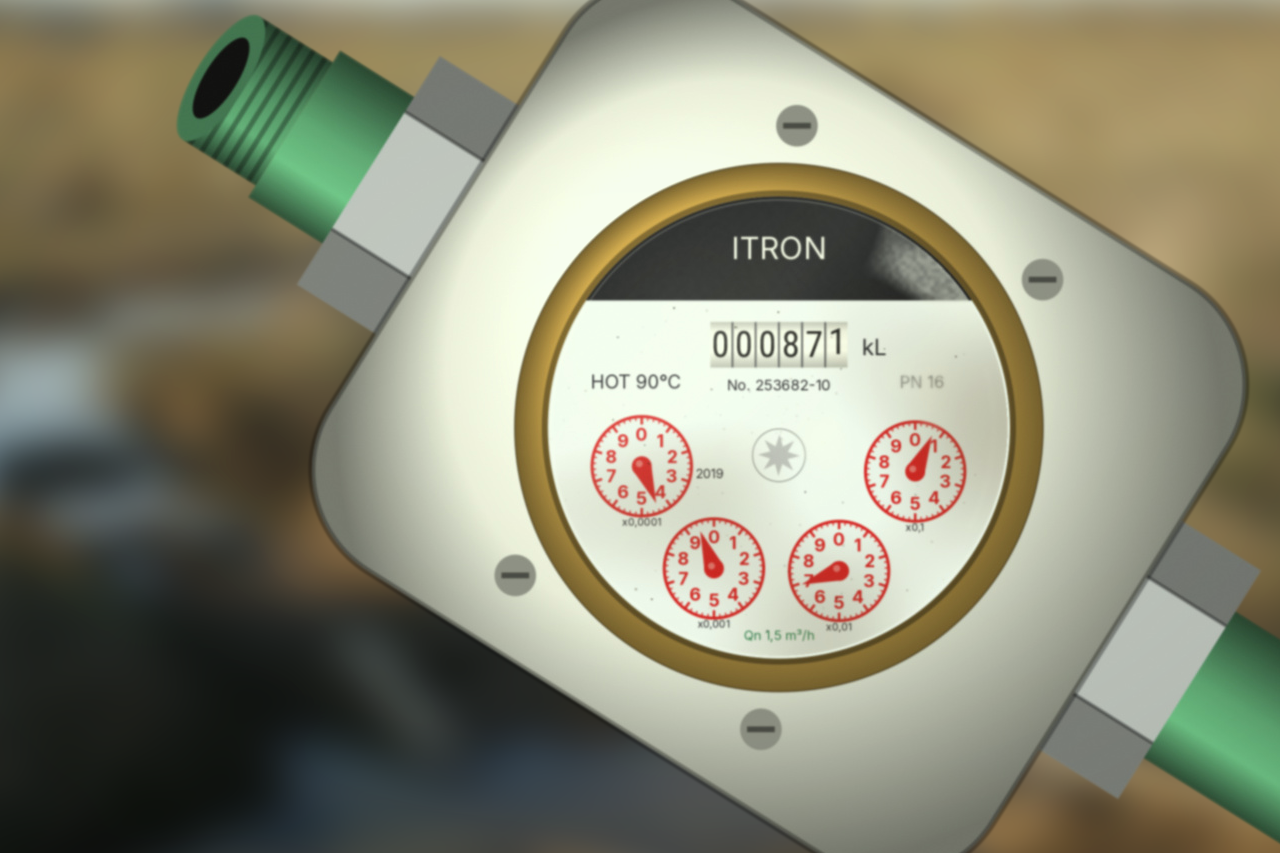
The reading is {"value": 871.0694, "unit": "kL"}
